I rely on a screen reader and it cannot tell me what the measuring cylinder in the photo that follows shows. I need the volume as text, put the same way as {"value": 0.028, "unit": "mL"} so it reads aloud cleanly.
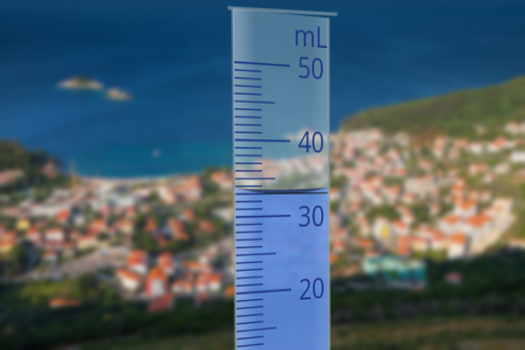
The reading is {"value": 33, "unit": "mL"}
